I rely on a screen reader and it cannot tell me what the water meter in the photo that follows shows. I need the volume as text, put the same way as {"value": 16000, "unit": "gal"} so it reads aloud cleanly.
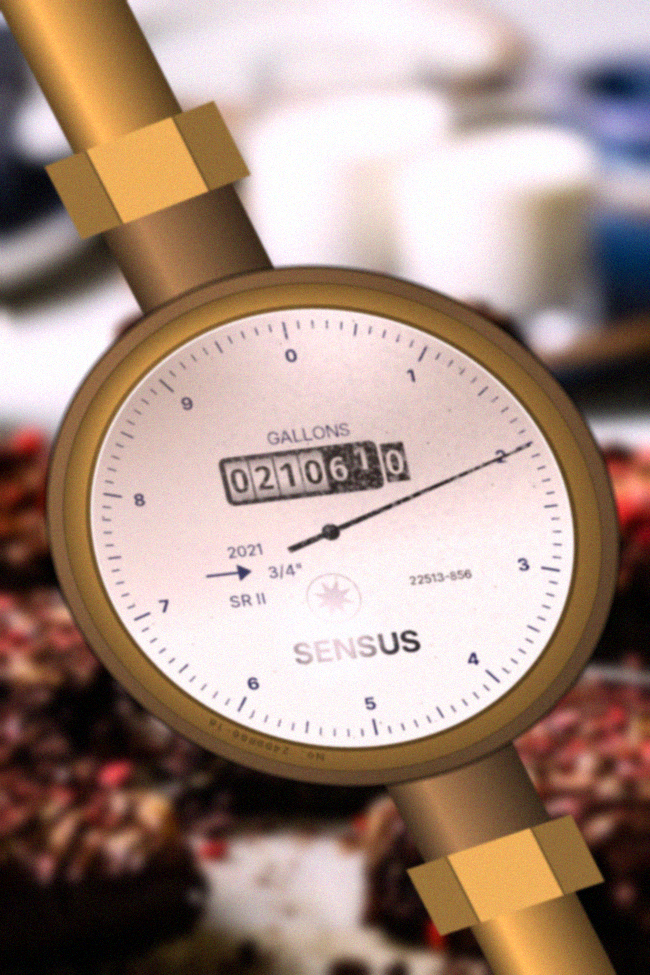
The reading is {"value": 210612.0, "unit": "gal"}
